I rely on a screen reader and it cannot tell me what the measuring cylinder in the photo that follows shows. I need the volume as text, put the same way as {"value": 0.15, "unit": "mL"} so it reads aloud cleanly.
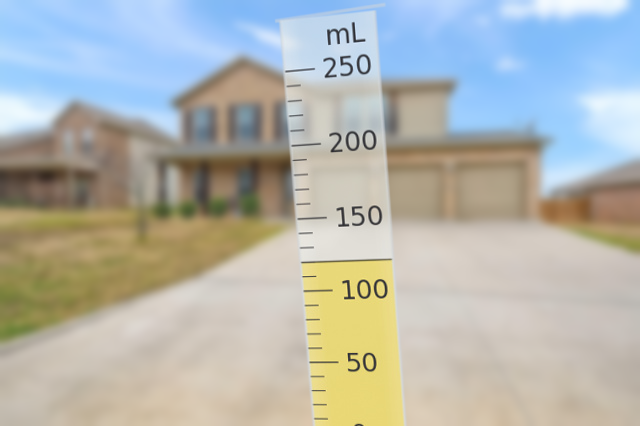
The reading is {"value": 120, "unit": "mL"}
